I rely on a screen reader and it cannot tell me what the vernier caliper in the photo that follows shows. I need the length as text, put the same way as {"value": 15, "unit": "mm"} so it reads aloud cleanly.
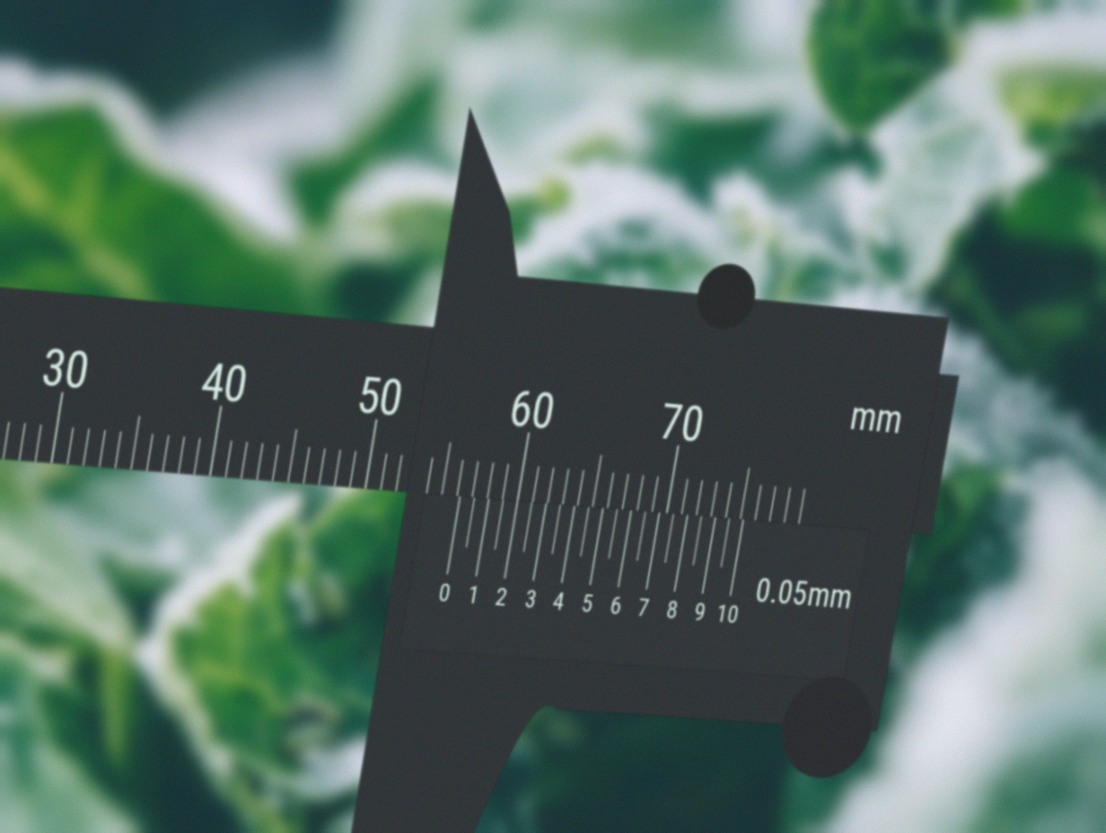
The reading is {"value": 56.2, "unit": "mm"}
